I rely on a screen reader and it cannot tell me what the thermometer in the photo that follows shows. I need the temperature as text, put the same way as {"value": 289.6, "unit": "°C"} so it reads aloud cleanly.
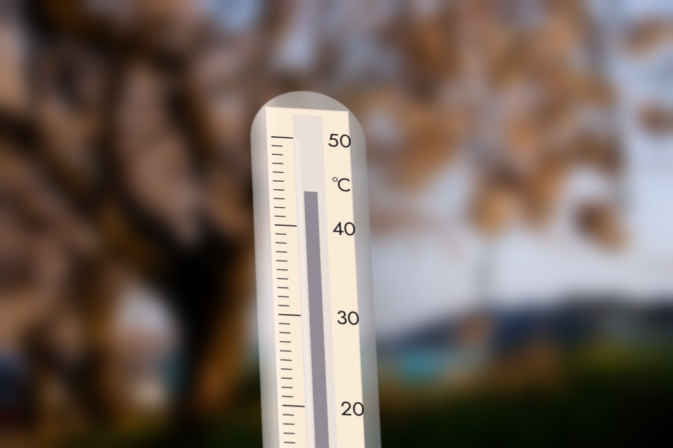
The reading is {"value": 44, "unit": "°C"}
